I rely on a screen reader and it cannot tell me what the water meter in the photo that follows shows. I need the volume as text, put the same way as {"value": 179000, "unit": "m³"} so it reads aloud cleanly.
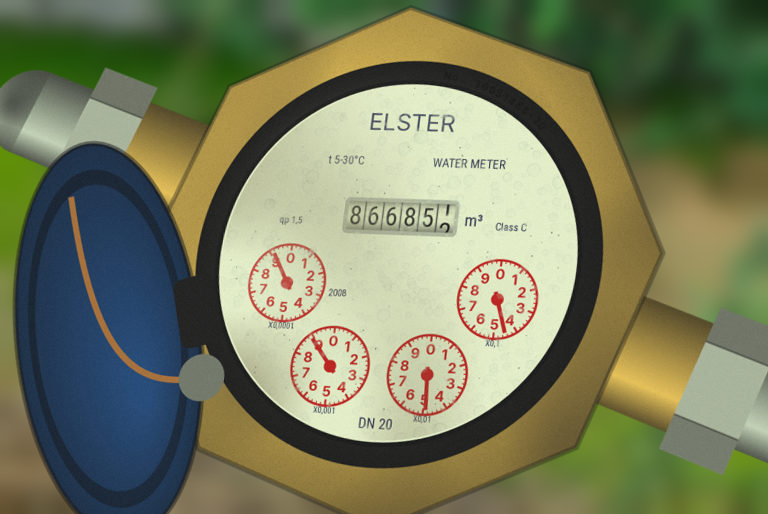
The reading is {"value": 866851.4489, "unit": "m³"}
